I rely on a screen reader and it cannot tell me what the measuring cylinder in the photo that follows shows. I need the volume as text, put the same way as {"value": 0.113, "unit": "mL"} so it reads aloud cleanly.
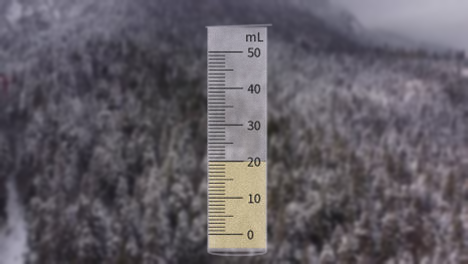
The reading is {"value": 20, "unit": "mL"}
